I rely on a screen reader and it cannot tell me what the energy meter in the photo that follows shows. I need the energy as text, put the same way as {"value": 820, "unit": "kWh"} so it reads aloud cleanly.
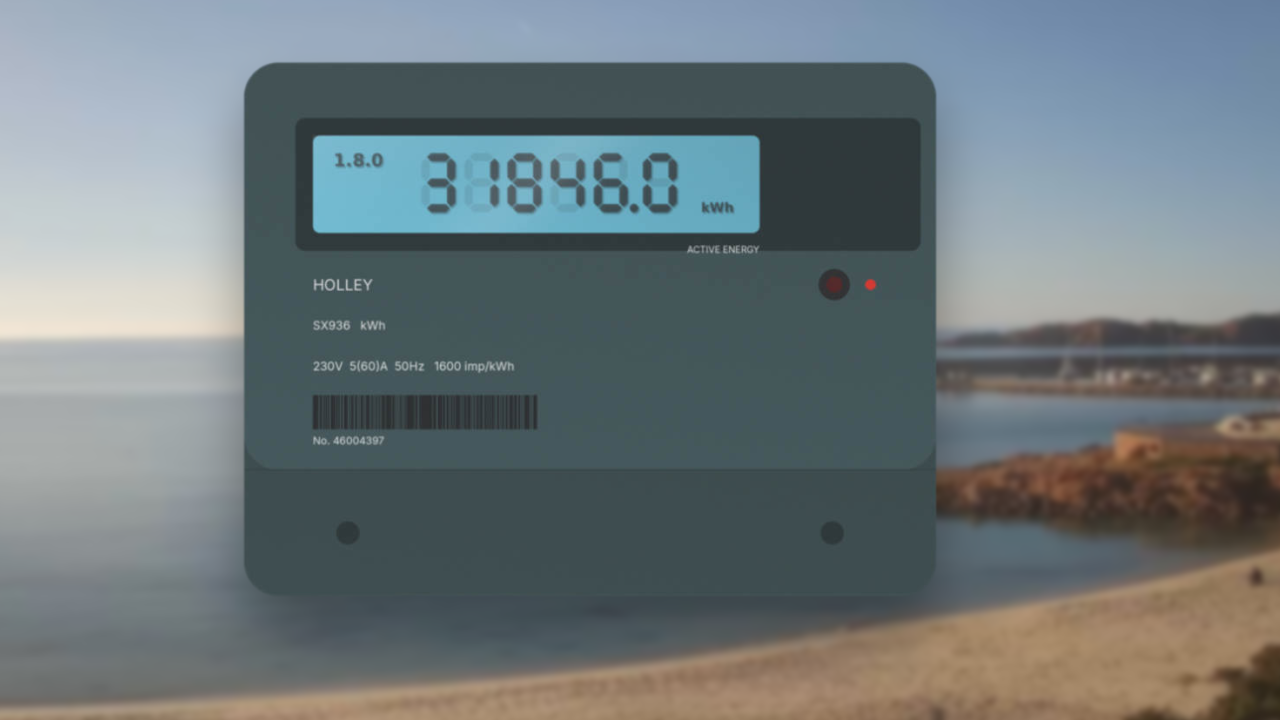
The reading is {"value": 31846.0, "unit": "kWh"}
